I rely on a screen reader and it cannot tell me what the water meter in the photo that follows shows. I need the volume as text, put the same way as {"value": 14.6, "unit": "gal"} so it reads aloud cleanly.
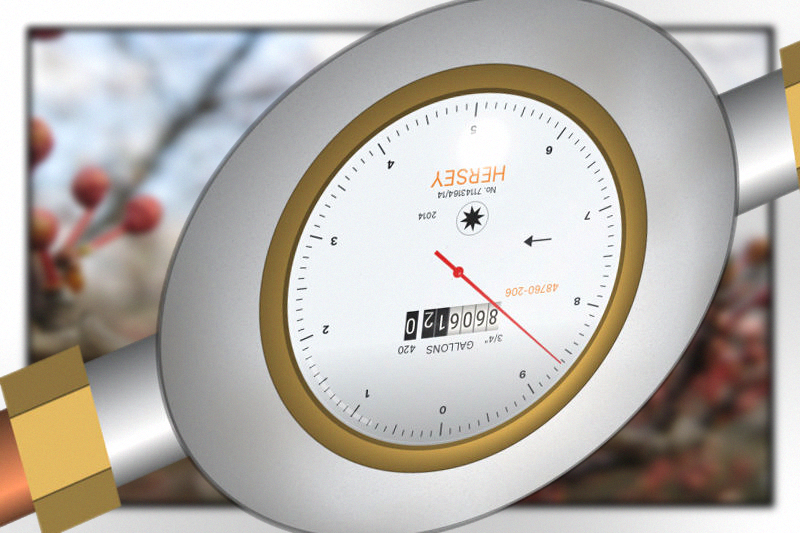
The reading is {"value": 8606118.6, "unit": "gal"}
